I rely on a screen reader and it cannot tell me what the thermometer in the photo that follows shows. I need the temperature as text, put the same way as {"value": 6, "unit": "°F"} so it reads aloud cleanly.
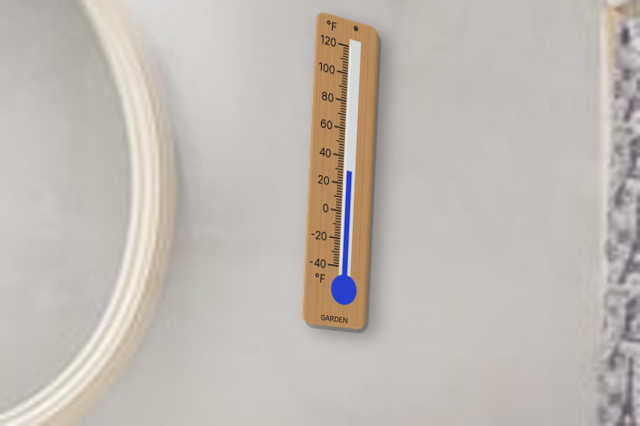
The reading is {"value": 30, "unit": "°F"}
